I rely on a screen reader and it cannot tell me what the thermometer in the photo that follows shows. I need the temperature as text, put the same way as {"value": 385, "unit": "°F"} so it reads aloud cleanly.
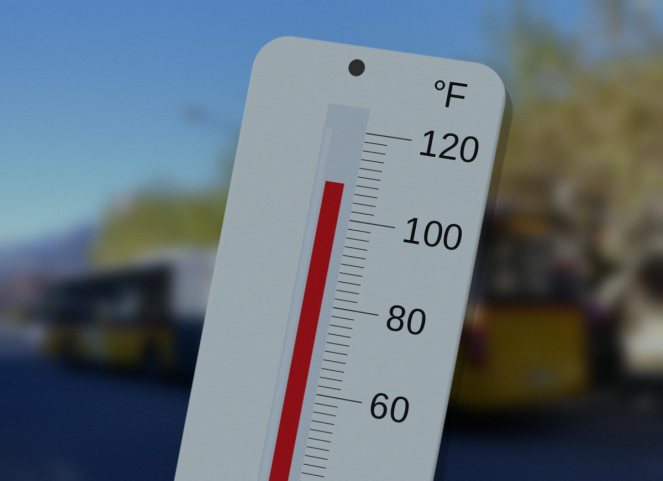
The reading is {"value": 108, "unit": "°F"}
